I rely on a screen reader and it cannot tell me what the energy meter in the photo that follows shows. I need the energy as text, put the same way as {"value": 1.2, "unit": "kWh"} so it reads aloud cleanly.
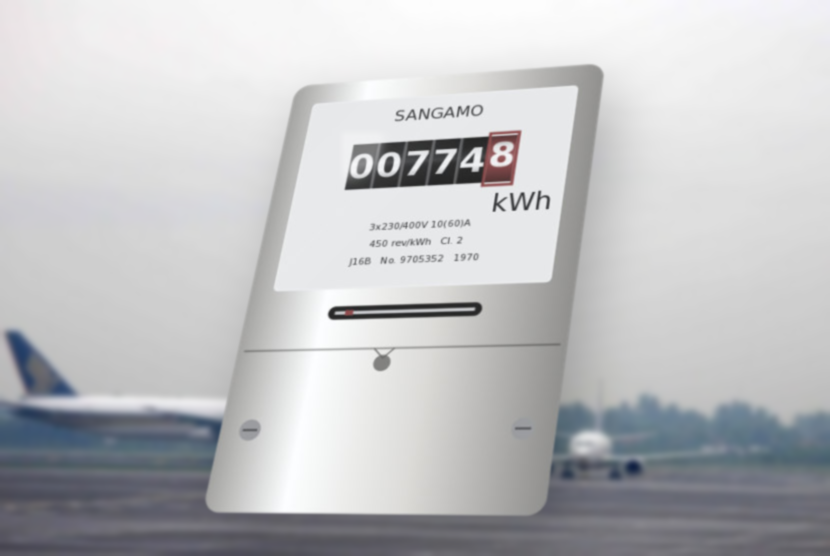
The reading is {"value": 774.8, "unit": "kWh"}
